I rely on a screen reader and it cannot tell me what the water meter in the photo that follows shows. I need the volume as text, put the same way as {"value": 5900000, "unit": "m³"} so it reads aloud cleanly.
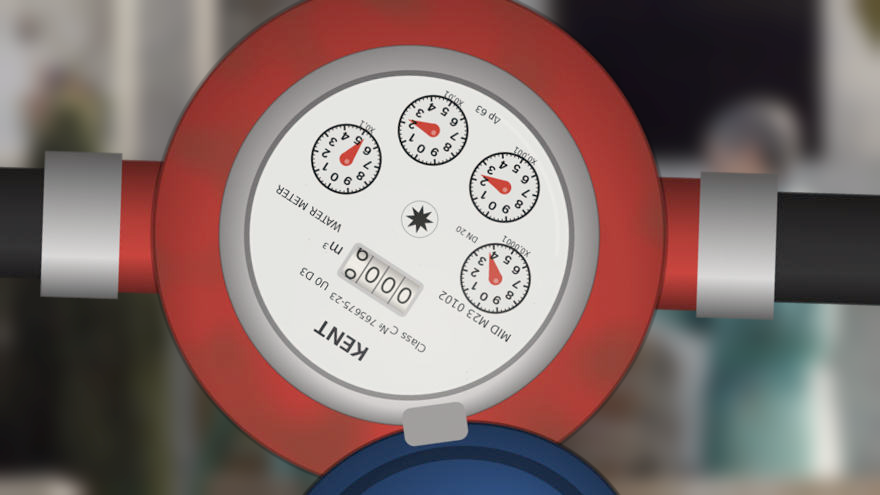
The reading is {"value": 8.5223, "unit": "m³"}
